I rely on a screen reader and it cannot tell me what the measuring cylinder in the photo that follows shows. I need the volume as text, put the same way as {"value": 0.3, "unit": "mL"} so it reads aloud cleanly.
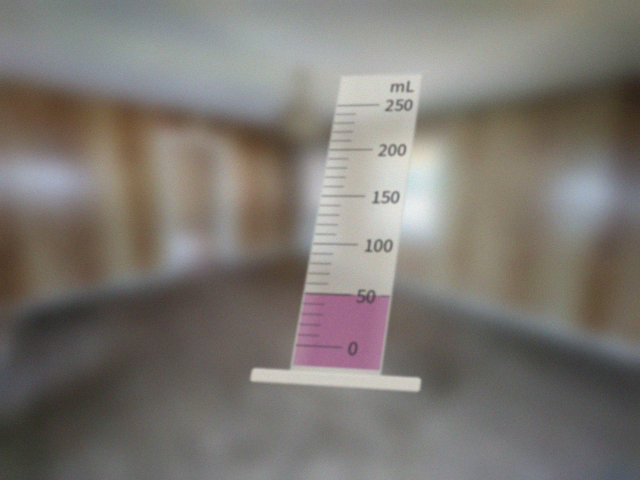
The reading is {"value": 50, "unit": "mL"}
